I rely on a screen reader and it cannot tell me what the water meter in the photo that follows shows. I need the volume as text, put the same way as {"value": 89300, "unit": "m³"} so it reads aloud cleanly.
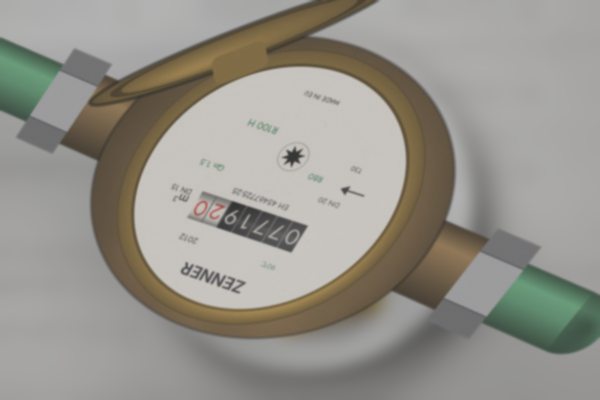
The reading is {"value": 7719.20, "unit": "m³"}
